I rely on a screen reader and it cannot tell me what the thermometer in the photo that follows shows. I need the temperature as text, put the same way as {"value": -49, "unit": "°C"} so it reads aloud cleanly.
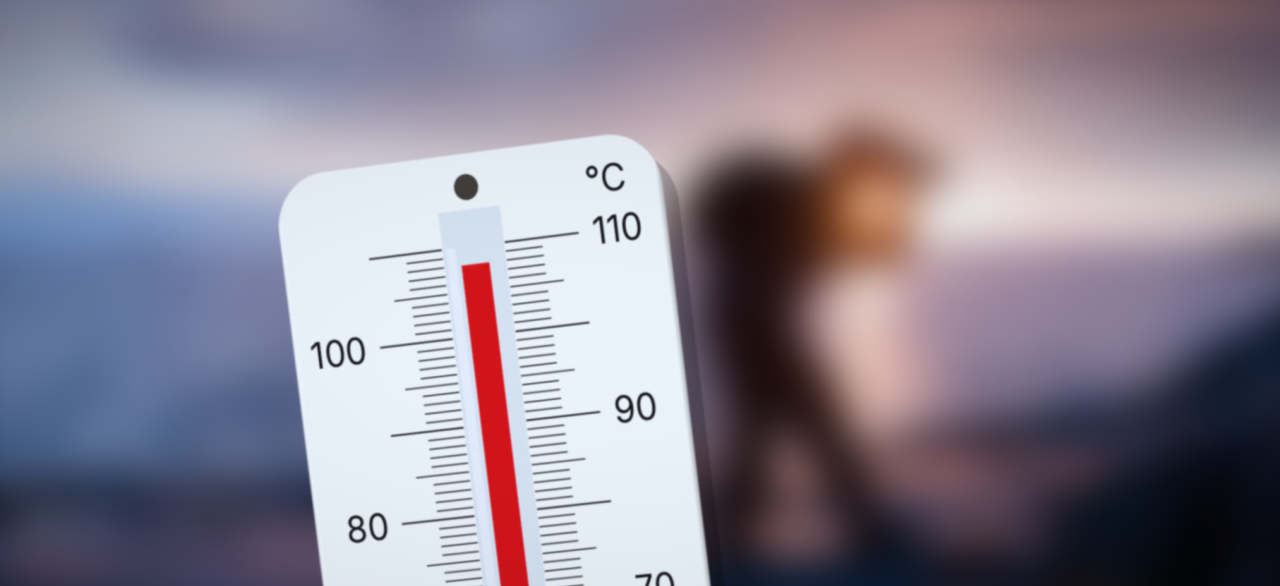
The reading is {"value": 108, "unit": "°C"}
